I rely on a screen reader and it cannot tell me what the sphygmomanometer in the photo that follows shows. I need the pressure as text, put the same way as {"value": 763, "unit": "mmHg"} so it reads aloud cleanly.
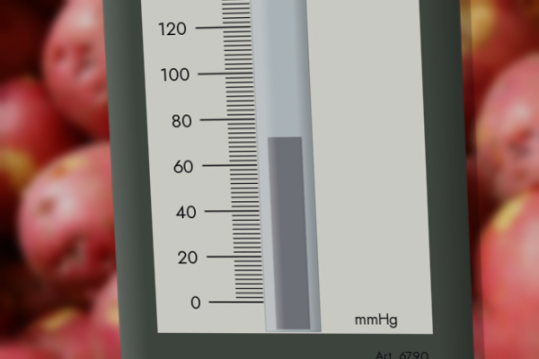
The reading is {"value": 72, "unit": "mmHg"}
